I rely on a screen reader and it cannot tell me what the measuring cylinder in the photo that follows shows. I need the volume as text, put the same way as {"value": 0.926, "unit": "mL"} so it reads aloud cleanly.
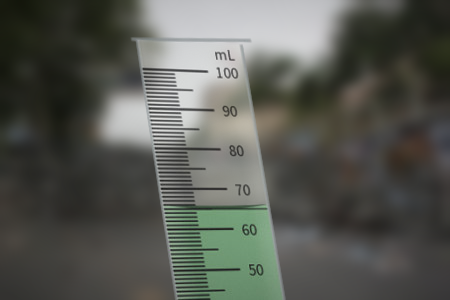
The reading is {"value": 65, "unit": "mL"}
